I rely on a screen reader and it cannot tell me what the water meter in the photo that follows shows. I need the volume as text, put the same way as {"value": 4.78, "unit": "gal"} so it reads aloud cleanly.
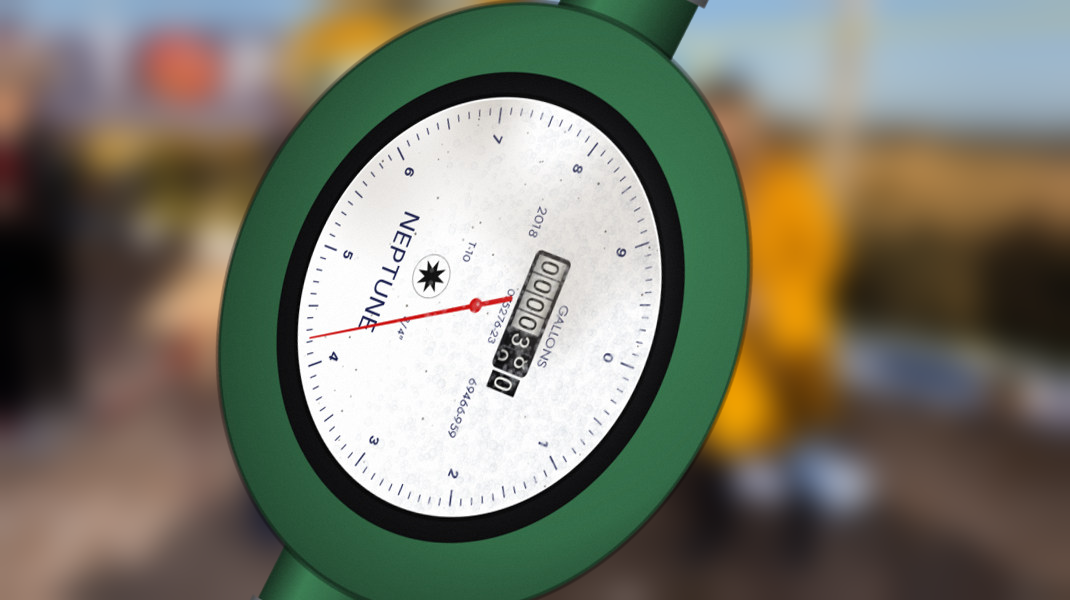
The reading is {"value": 384.2, "unit": "gal"}
